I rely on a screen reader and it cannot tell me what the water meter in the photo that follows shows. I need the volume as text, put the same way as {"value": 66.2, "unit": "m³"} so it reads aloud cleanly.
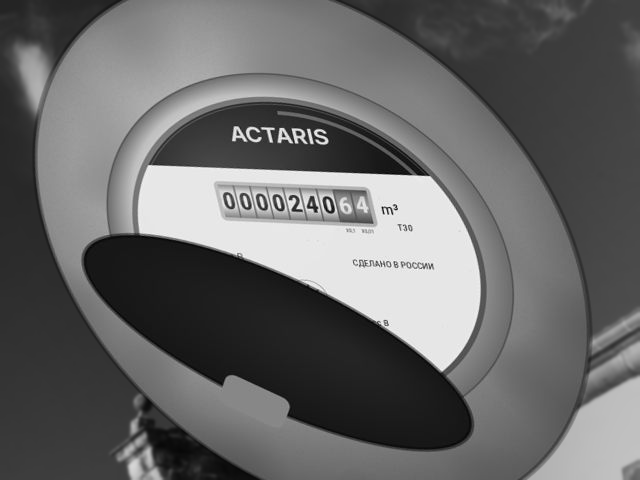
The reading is {"value": 240.64, "unit": "m³"}
